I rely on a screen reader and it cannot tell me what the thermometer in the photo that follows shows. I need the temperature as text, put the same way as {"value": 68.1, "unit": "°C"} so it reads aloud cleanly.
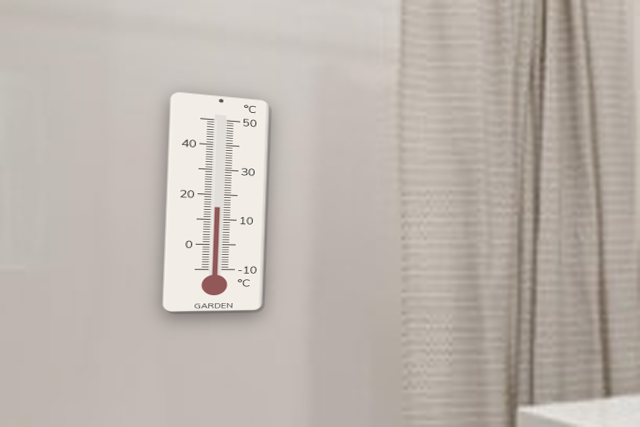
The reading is {"value": 15, "unit": "°C"}
